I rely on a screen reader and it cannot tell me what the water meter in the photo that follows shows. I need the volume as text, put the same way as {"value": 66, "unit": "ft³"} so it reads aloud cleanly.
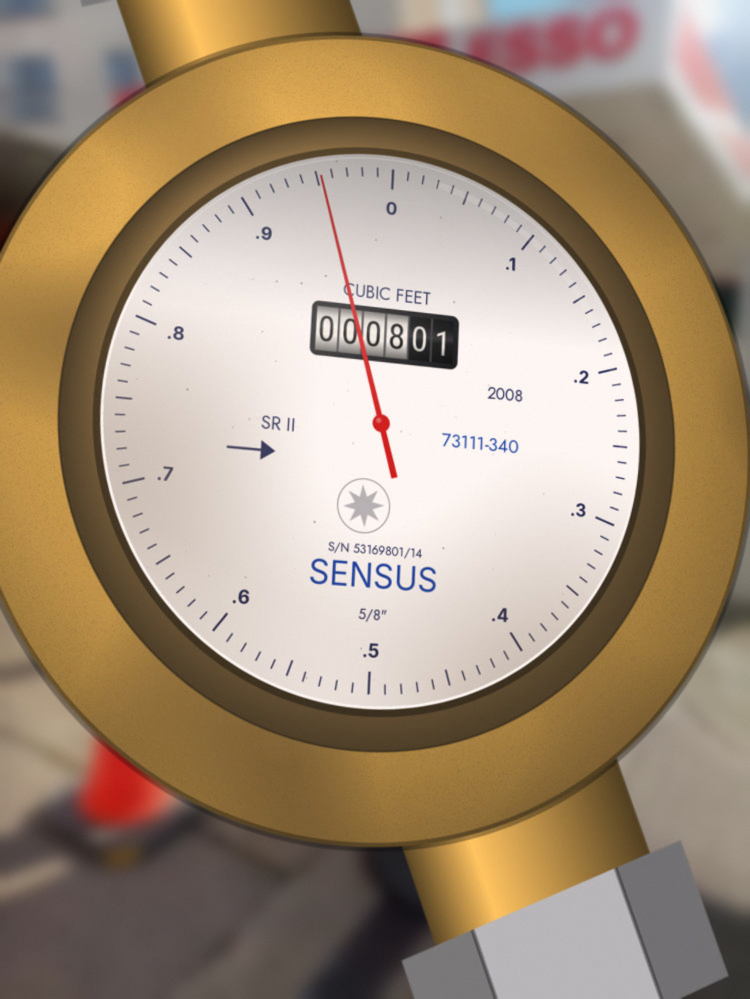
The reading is {"value": 800.95, "unit": "ft³"}
